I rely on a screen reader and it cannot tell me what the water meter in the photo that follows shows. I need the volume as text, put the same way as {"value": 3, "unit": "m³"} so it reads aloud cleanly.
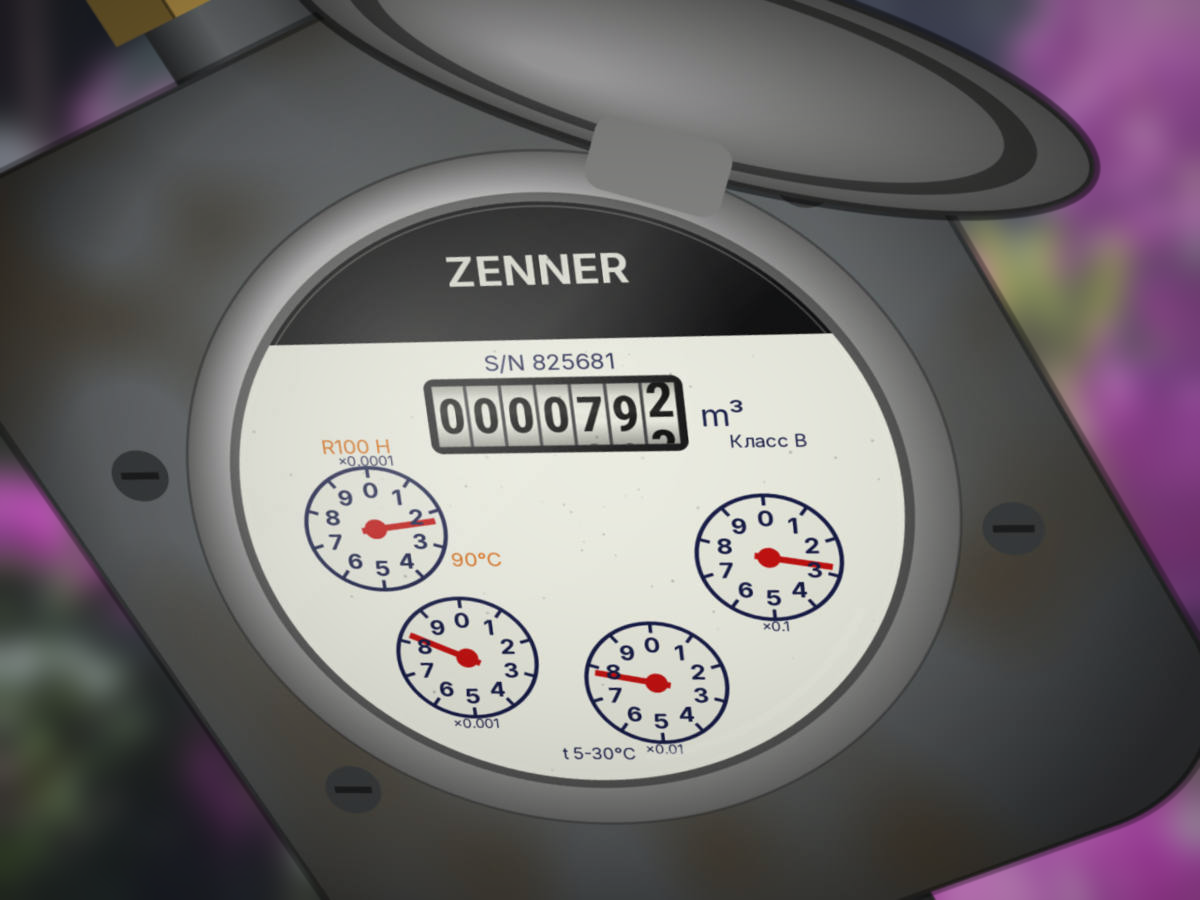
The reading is {"value": 792.2782, "unit": "m³"}
